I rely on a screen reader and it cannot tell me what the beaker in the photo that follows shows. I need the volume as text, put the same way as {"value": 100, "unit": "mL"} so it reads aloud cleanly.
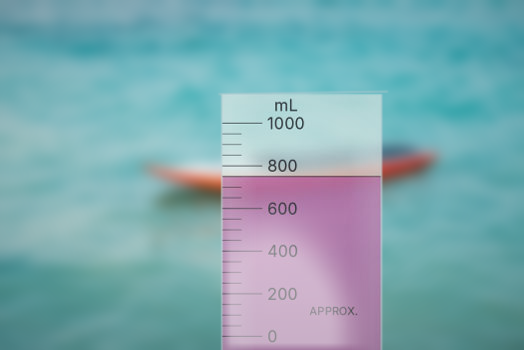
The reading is {"value": 750, "unit": "mL"}
